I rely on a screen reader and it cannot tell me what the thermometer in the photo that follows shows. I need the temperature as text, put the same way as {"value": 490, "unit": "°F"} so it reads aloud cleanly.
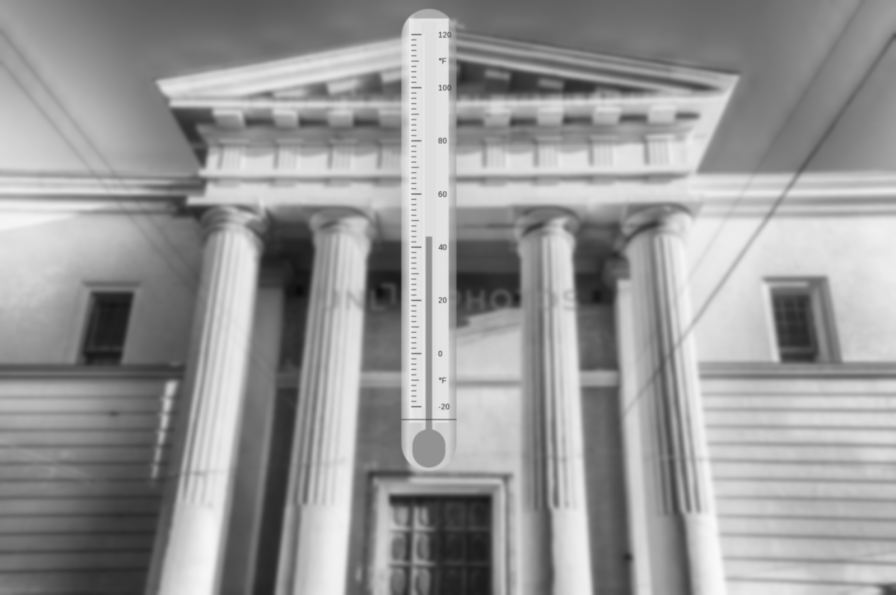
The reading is {"value": 44, "unit": "°F"}
